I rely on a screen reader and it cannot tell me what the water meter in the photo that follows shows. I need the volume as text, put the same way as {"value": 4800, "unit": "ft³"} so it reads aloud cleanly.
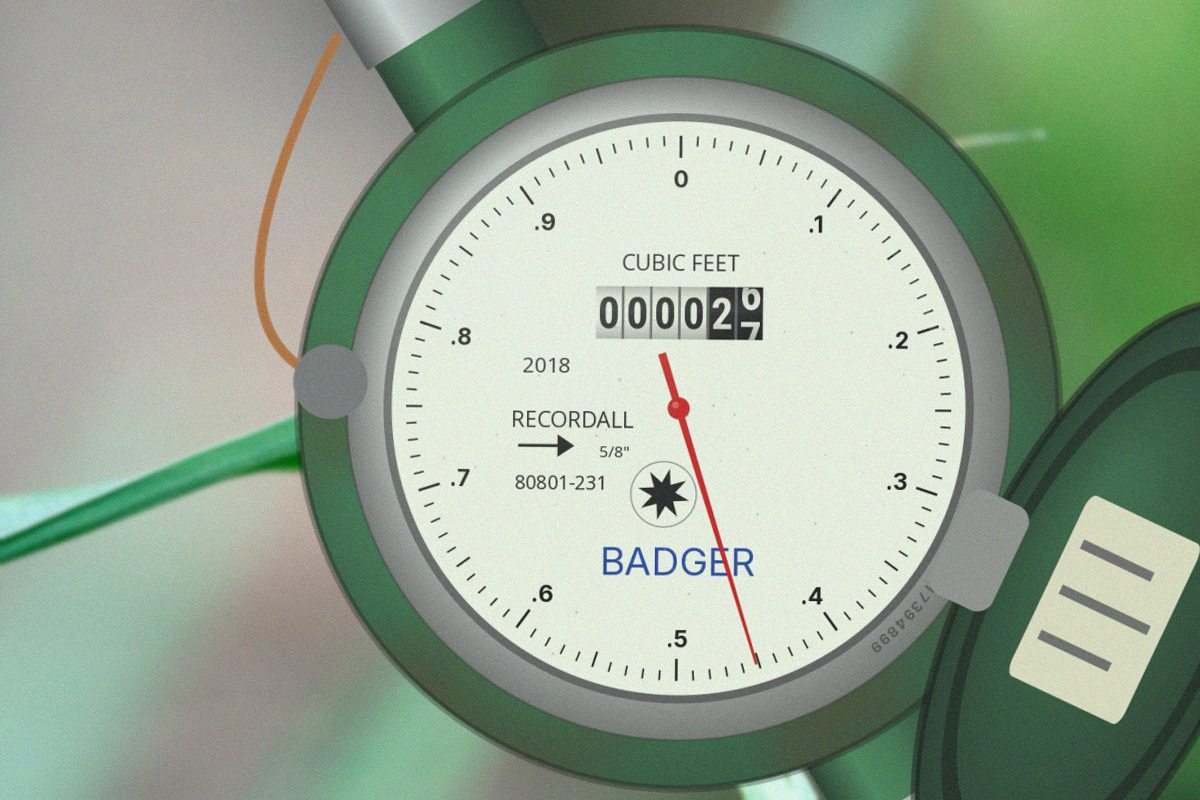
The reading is {"value": 26.45, "unit": "ft³"}
